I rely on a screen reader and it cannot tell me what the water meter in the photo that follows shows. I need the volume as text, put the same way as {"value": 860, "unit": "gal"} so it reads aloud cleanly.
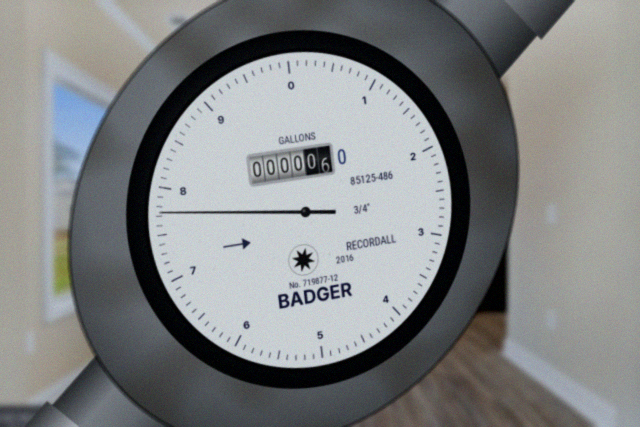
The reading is {"value": 57.7, "unit": "gal"}
